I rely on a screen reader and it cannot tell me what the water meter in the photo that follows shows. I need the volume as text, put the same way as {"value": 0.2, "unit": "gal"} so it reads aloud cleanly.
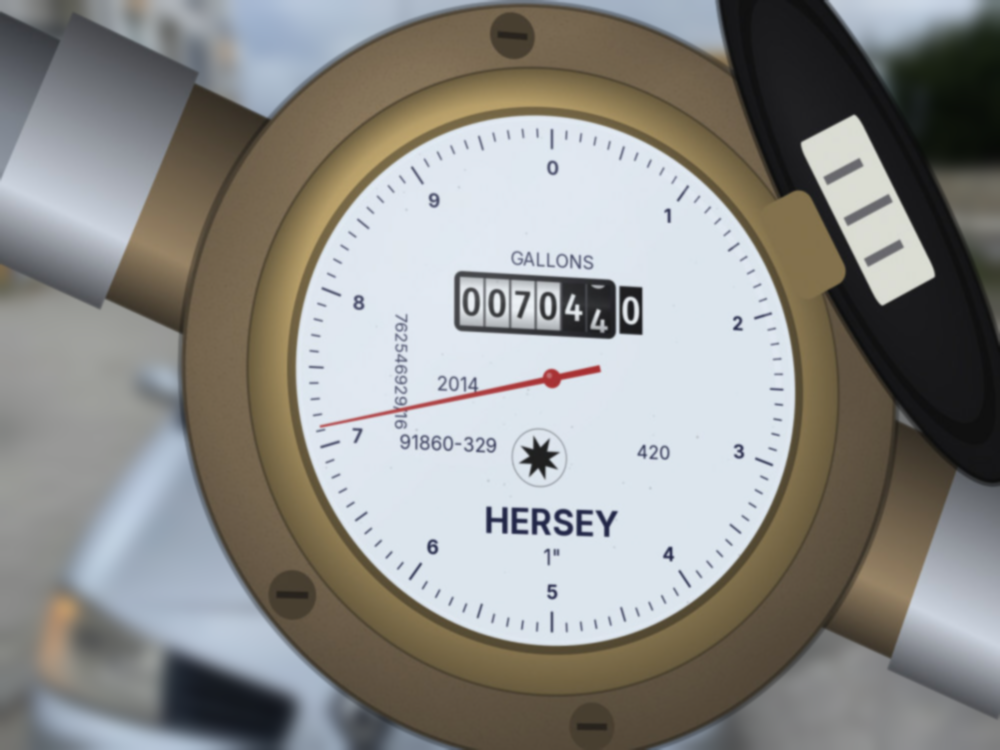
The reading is {"value": 70437.1, "unit": "gal"}
